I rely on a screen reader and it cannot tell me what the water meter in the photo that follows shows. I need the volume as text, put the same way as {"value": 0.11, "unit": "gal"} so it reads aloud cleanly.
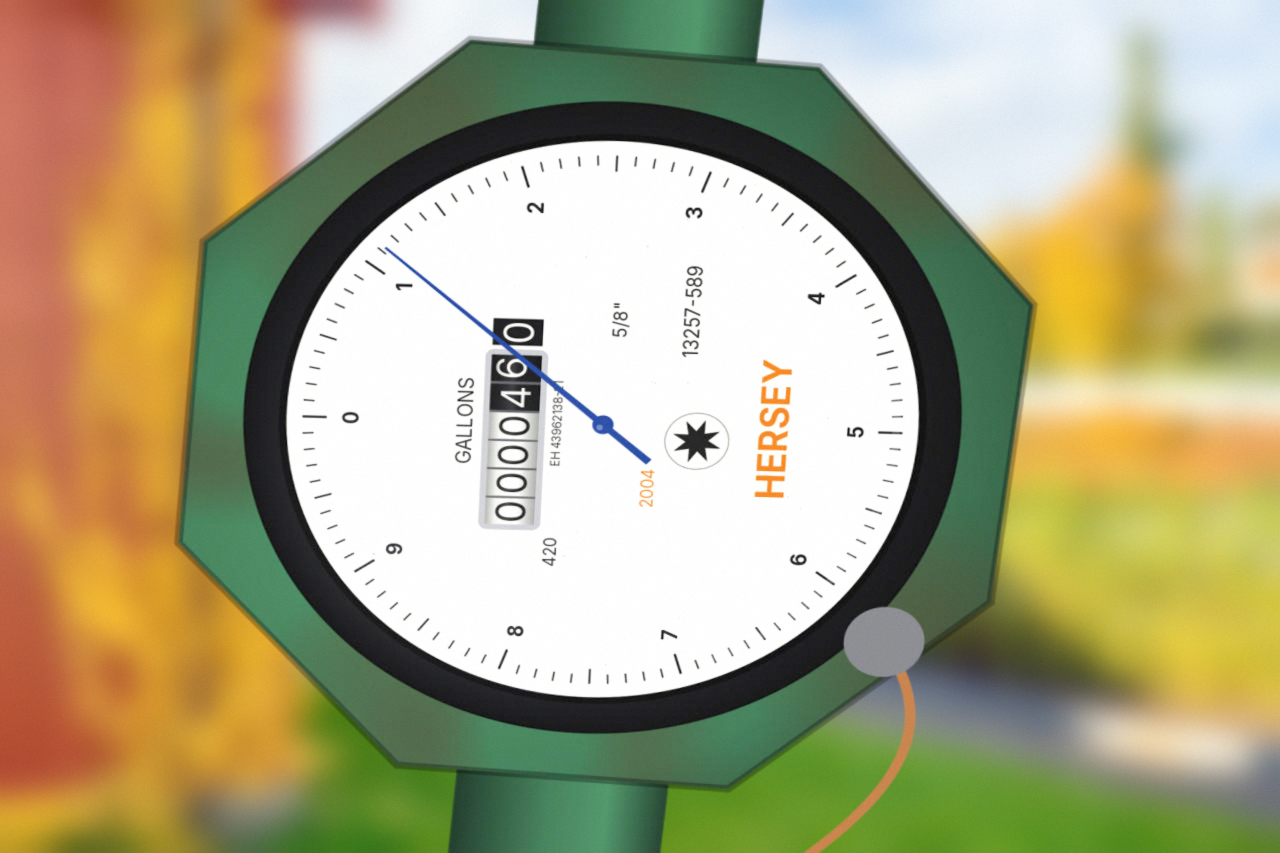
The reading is {"value": 461.1, "unit": "gal"}
